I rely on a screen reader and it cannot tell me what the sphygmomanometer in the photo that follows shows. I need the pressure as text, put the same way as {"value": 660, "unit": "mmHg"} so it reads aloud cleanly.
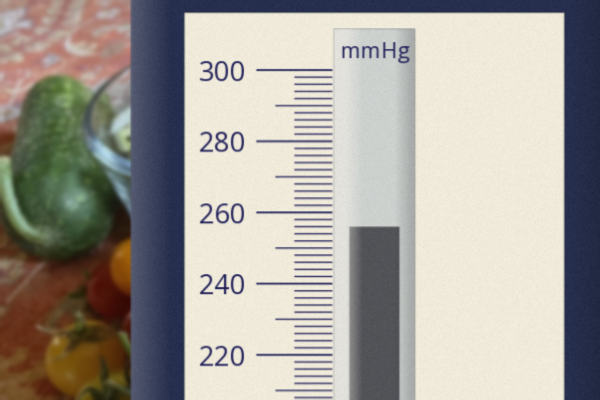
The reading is {"value": 256, "unit": "mmHg"}
